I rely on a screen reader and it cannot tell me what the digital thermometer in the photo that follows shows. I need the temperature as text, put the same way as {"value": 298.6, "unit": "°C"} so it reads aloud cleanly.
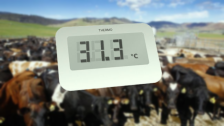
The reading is {"value": 31.3, "unit": "°C"}
